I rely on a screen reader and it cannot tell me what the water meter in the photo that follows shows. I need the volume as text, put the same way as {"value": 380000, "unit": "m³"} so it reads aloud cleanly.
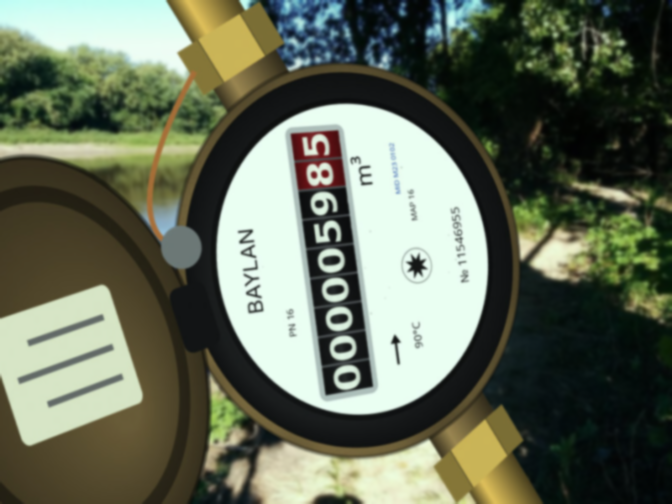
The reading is {"value": 59.85, "unit": "m³"}
